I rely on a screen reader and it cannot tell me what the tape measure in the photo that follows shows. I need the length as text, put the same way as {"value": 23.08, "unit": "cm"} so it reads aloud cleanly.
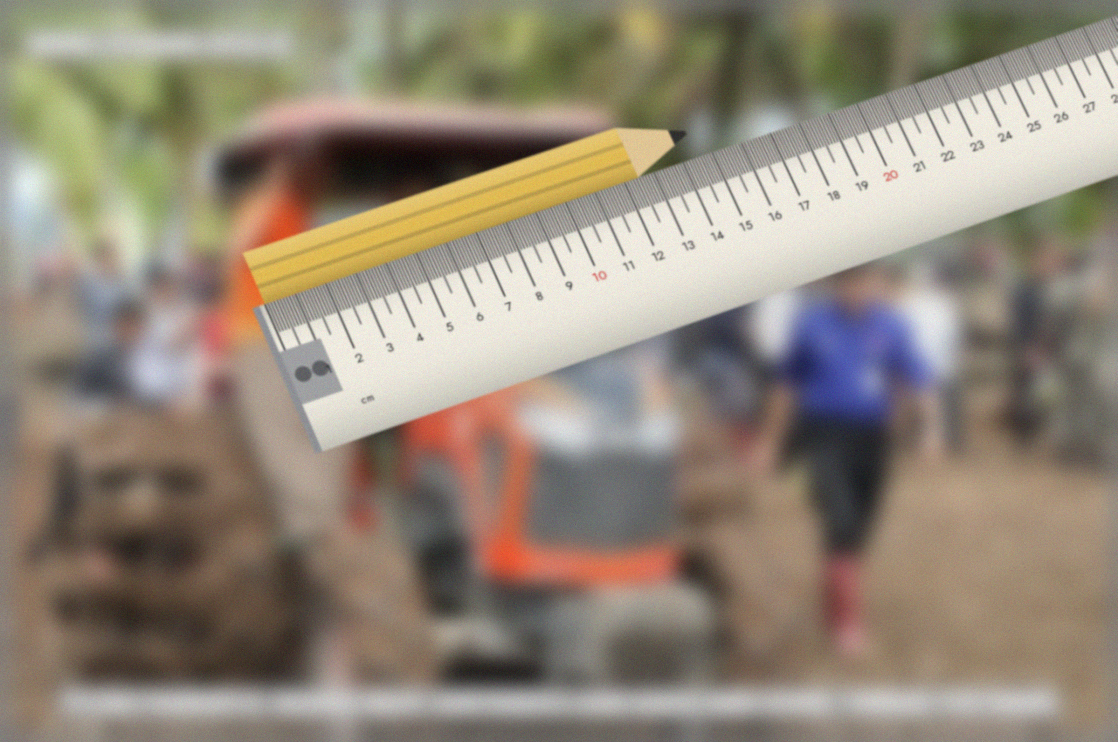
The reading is {"value": 14.5, "unit": "cm"}
